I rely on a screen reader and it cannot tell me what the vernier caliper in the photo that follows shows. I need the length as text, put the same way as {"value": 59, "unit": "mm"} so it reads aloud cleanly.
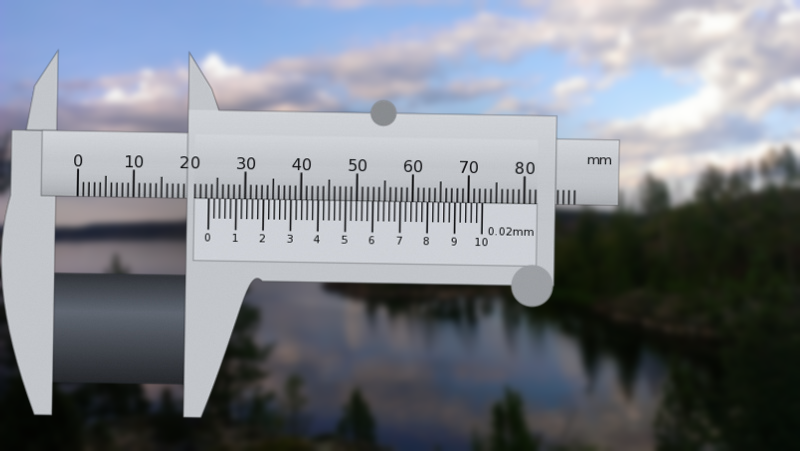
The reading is {"value": 23.5, "unit": "mm"}
